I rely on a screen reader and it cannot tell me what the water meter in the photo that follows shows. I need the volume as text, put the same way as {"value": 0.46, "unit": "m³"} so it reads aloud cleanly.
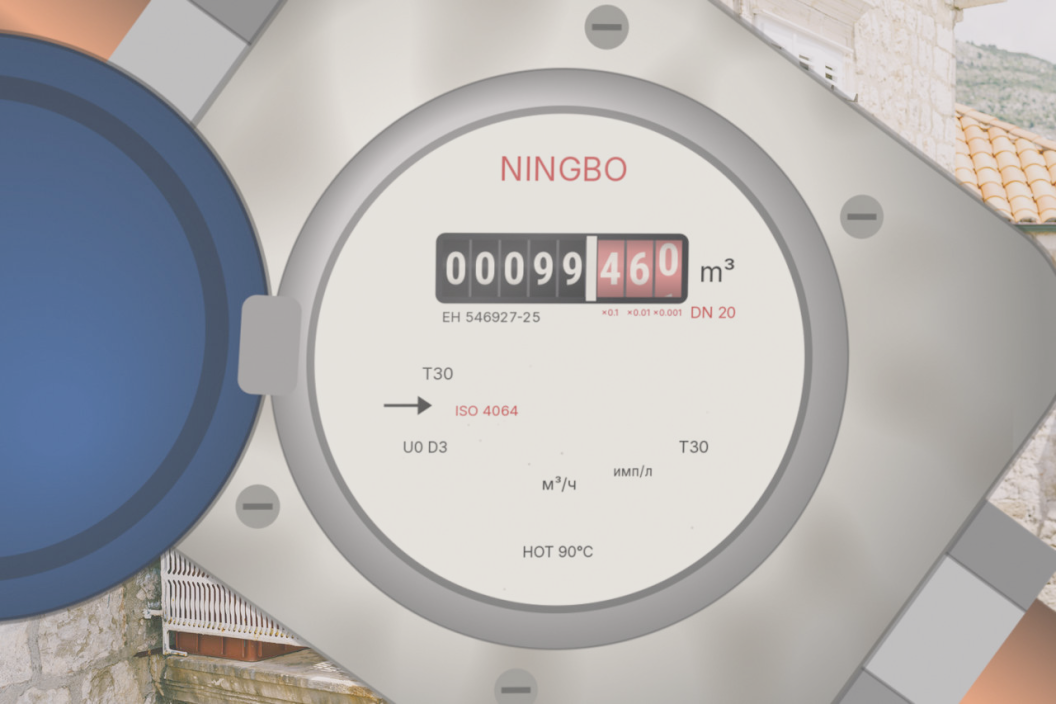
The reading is {"value": 99.460, "unit": "m³"}
